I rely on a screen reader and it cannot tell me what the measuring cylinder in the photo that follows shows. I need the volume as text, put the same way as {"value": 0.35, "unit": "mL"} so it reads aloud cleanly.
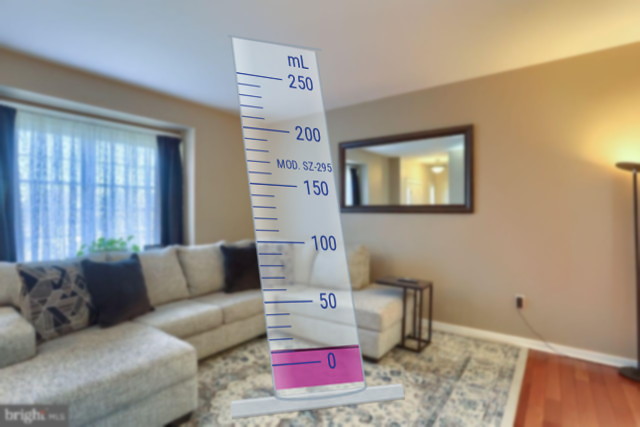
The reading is {"value": 10, "unit": "mL"}
